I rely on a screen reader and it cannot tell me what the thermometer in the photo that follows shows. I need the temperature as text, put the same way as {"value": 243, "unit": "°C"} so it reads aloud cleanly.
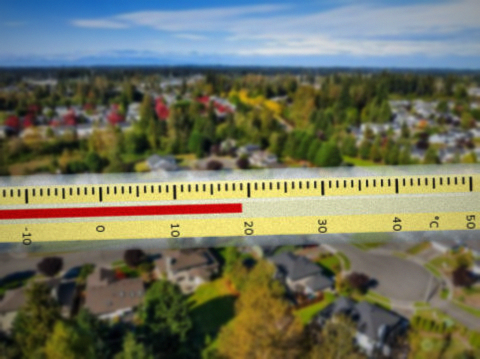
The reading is {"value": 19, "unit": "°C"}
